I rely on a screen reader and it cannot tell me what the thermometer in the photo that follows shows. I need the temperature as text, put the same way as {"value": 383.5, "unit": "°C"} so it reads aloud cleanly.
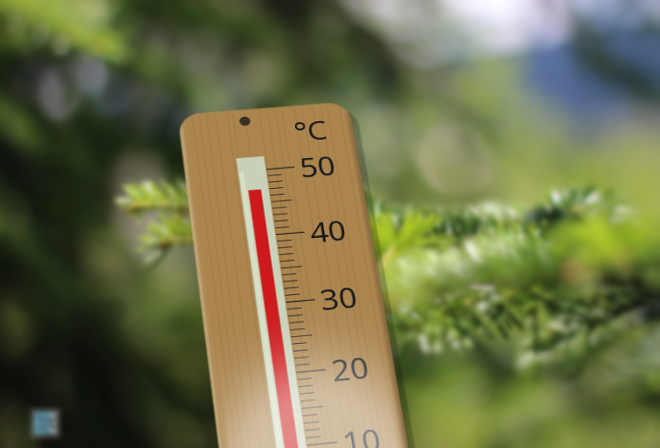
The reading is {"value": 47, "unit": "°C"}
